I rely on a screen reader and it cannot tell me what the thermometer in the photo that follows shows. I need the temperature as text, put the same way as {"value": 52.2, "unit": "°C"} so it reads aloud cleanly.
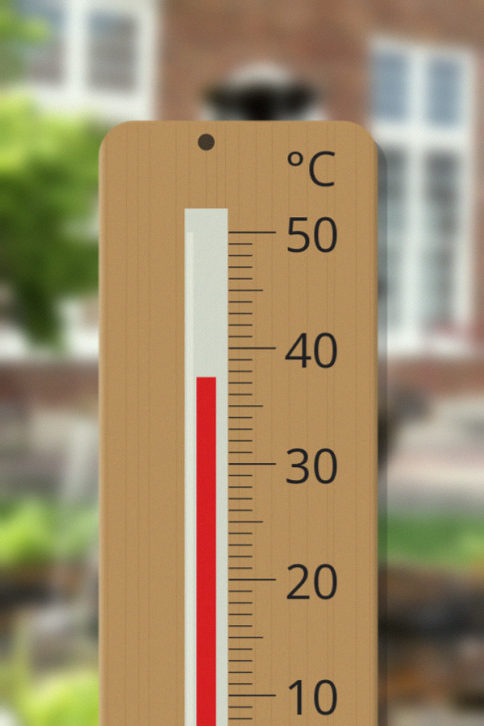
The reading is {"value": 37.5, "unit": "°C"}
